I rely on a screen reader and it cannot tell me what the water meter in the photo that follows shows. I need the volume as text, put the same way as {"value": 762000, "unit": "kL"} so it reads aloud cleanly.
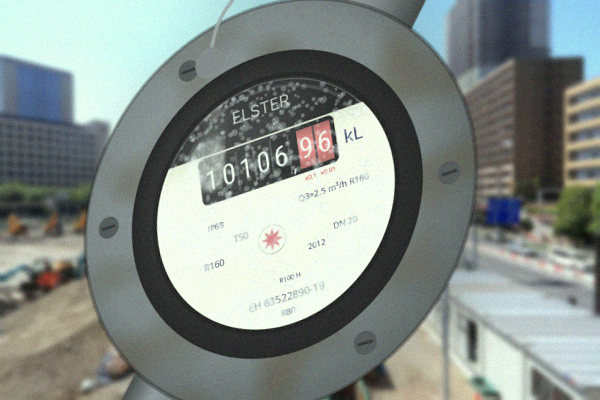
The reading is {"value": 10106.96, "unit": "kL"}
